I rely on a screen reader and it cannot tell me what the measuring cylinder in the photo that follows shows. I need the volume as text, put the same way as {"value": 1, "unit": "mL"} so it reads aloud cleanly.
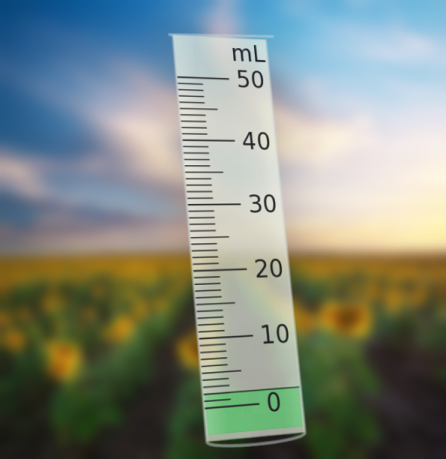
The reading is {"value": 2, "unit": "mL"}
